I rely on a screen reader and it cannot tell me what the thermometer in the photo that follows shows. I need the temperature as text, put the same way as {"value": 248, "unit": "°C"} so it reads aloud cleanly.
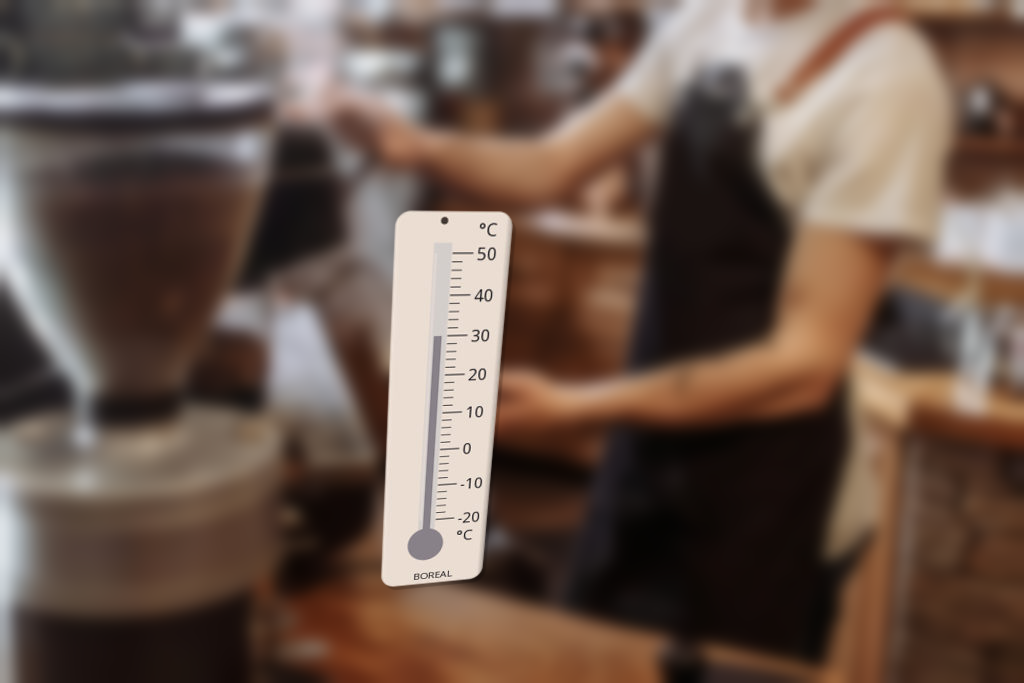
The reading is {"value": 30, "unit": "°C"}
